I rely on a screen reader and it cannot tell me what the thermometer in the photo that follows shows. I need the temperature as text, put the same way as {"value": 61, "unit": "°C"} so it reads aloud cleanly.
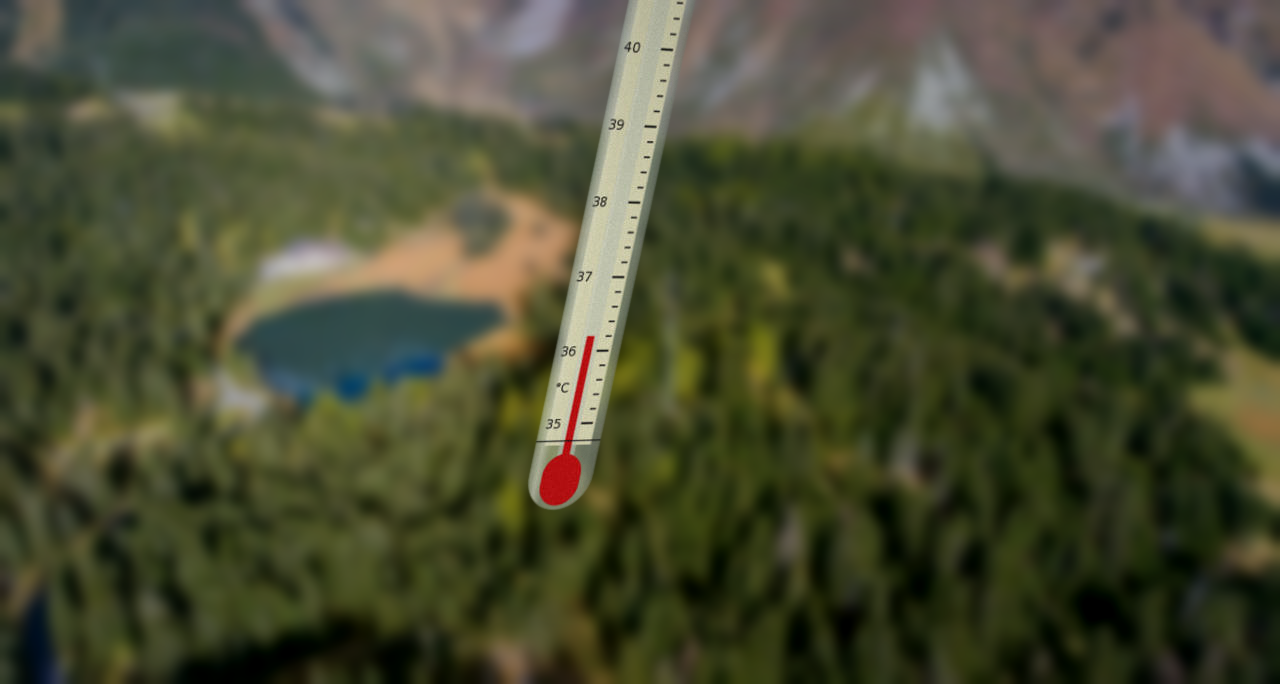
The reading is {"value": 36.2, "unit": "°C"}
